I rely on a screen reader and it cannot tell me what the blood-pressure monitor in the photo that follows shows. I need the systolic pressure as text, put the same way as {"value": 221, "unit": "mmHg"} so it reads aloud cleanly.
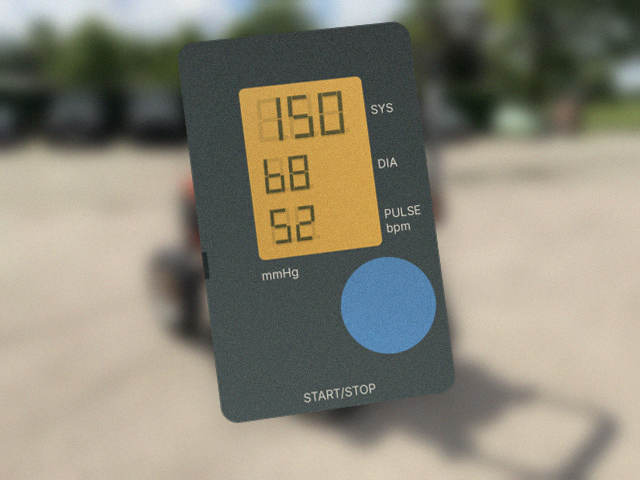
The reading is {"value": 150, "unit": "mmHg"}
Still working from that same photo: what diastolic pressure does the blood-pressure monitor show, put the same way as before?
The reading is {"value": 68, "unit": "mmHg"}
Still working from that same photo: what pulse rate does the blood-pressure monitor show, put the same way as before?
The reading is {"value": 52, "unit": "bpm"}
